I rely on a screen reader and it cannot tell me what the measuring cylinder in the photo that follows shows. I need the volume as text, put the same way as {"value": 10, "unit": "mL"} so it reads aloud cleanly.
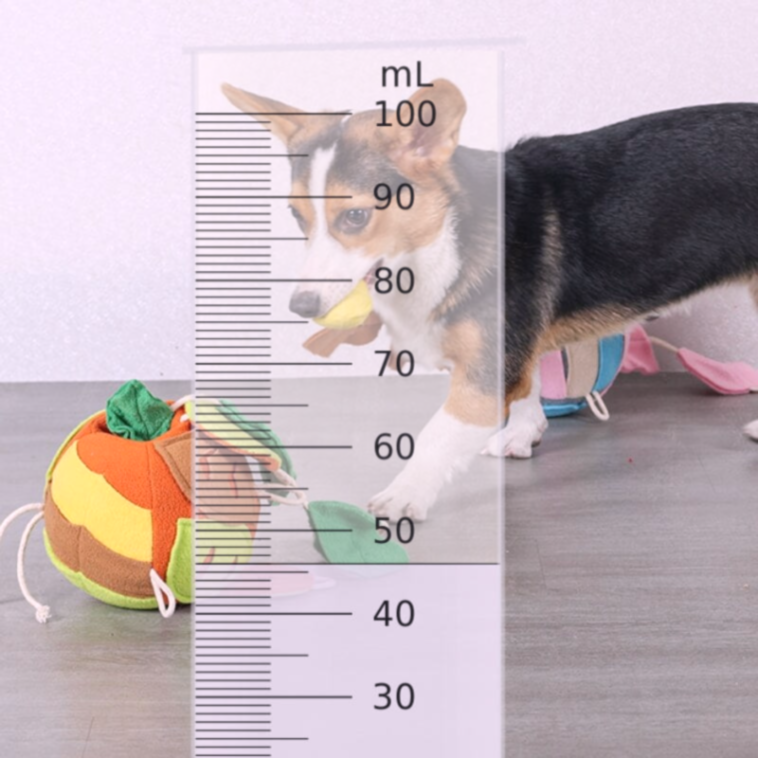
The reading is {"value": 46, "unit": "mL"}
